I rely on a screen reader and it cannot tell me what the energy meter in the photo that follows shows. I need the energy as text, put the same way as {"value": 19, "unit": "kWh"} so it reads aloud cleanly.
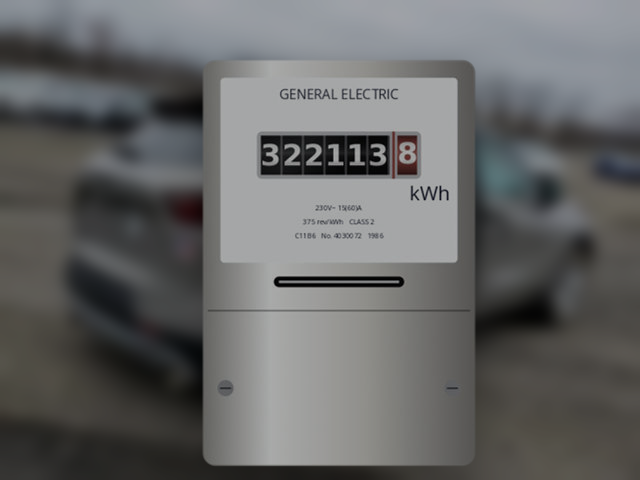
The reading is {"value": 322113.8, "unit": "kWh"}
